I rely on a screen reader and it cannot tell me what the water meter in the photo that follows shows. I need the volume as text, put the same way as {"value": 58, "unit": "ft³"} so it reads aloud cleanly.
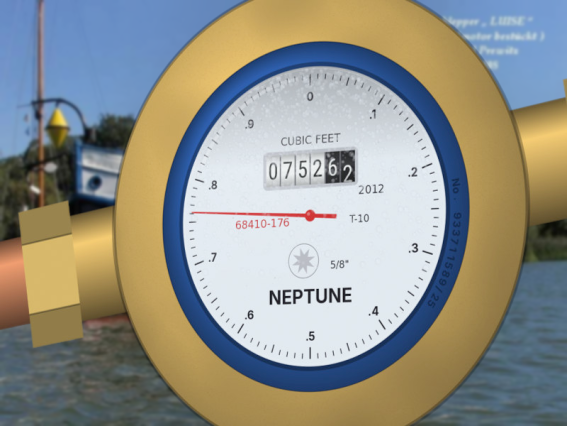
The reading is {"value": 75261.76, "unit": "ft³"}
